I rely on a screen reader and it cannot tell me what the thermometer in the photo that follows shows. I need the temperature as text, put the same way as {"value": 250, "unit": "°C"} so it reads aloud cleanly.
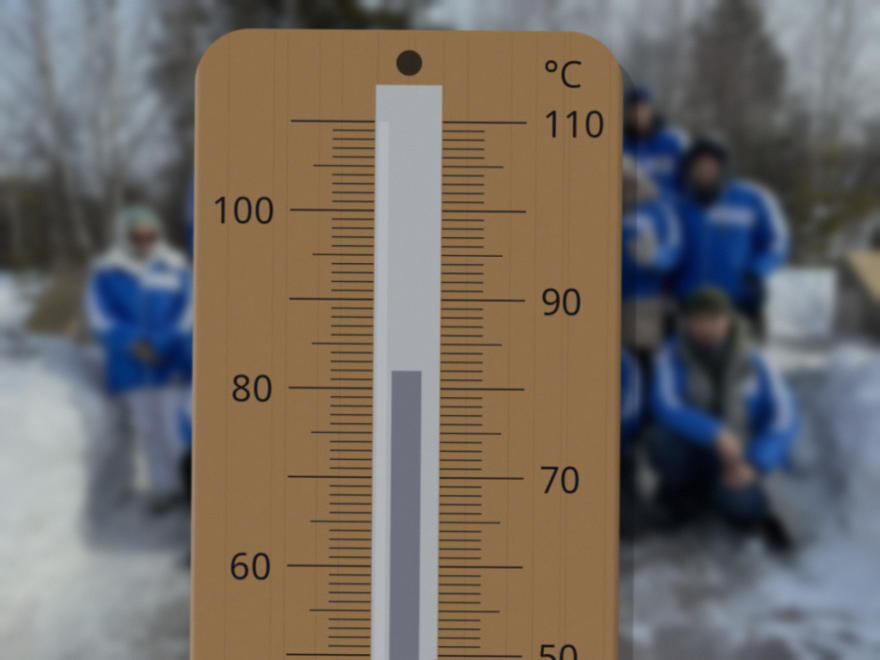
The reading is {"value": 82, "unit": "°C"}
